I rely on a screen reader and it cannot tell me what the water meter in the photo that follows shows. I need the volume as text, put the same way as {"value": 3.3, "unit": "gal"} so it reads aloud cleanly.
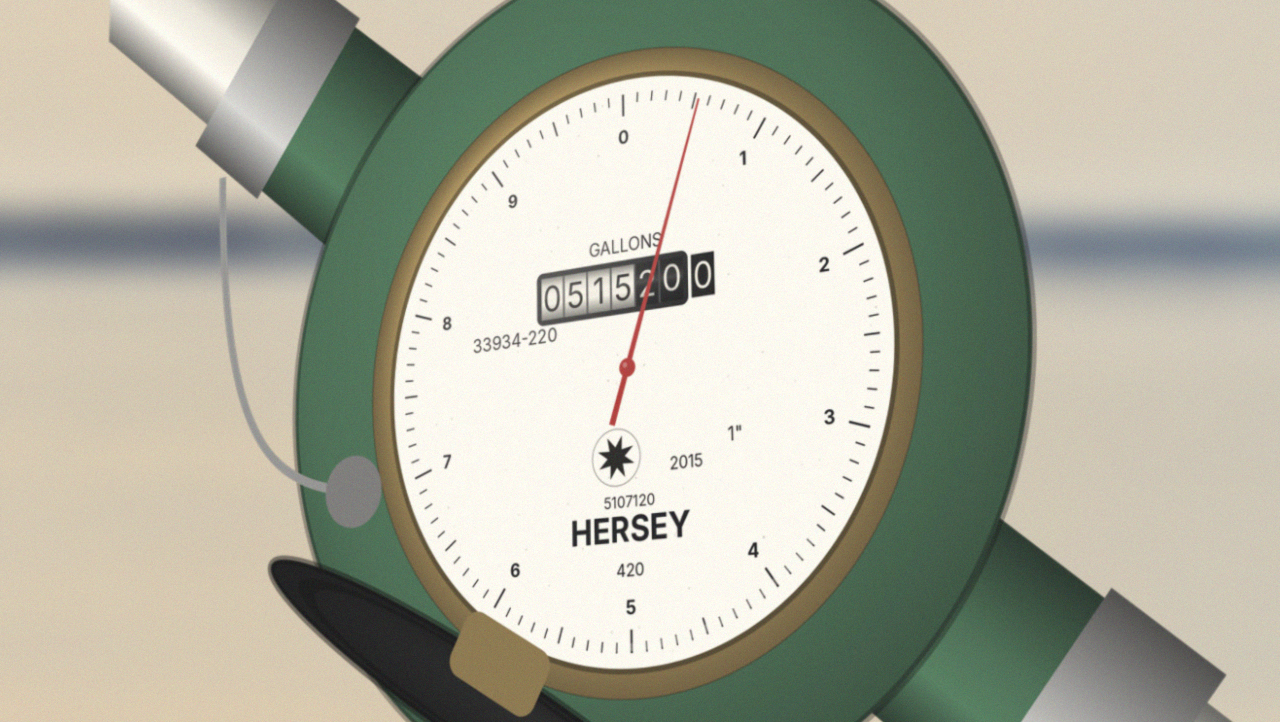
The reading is {"value": 515200.5, "unit": "gal"}
